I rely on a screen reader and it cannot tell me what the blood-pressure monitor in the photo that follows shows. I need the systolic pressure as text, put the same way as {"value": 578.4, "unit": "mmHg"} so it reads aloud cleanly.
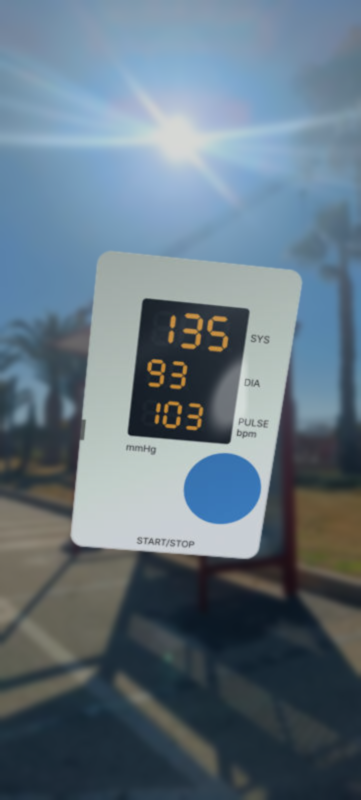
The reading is {"value": 135, "unit": "mmHg"}
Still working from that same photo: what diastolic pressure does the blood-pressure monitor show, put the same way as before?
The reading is {"value": 93, "unit": "mmHg"}
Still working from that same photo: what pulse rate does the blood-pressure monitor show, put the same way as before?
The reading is {"value": 103, "unit": "bpm"}
